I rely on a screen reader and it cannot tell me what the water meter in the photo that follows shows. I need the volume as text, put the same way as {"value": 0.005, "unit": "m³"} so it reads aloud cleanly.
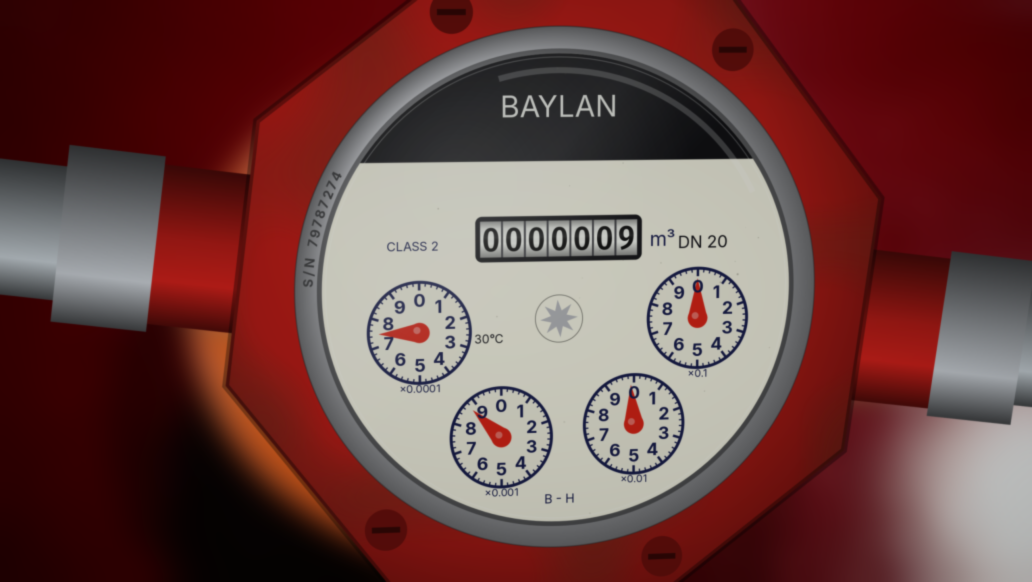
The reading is {"value": 8.9987, "unit": "m³"}
